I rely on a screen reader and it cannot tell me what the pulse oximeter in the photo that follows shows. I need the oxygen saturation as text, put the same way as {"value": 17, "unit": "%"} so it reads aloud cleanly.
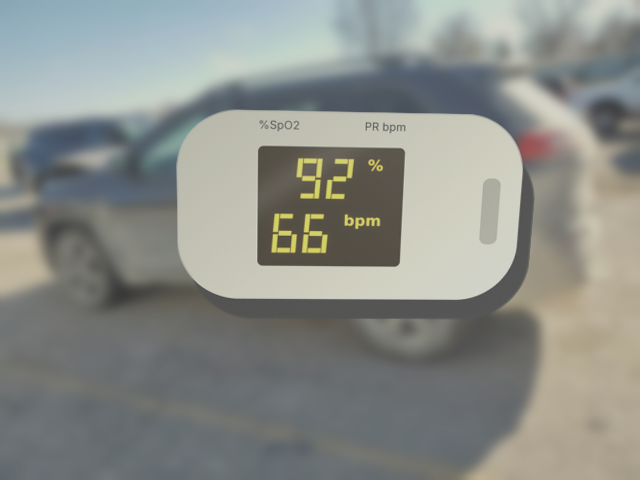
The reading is {"value": 92, "unit": "%"}
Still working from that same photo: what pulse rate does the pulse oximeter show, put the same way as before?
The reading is {"value": 66, "unit": "bpm"}
